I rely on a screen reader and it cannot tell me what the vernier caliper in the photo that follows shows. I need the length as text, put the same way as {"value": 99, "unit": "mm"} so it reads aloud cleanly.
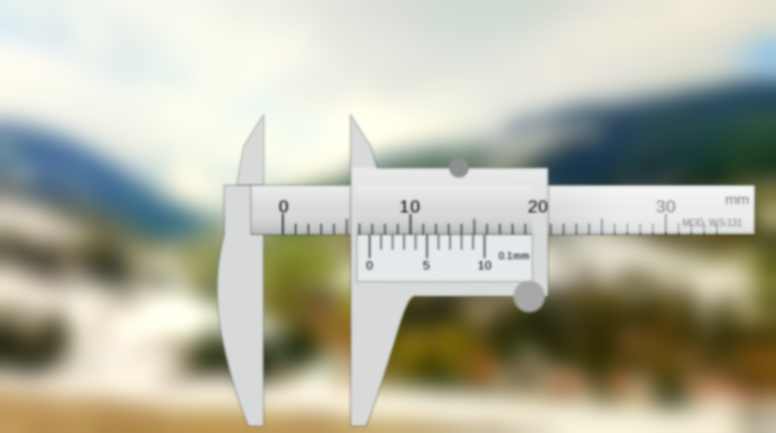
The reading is {"value": 6.8, "unit": "mm"}
